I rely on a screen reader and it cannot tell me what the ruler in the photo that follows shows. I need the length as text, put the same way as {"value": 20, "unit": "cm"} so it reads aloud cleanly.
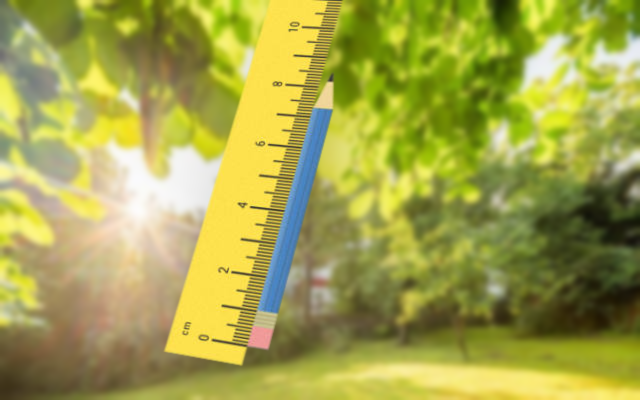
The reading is {"value": 8.5, "unit": "cm"}
